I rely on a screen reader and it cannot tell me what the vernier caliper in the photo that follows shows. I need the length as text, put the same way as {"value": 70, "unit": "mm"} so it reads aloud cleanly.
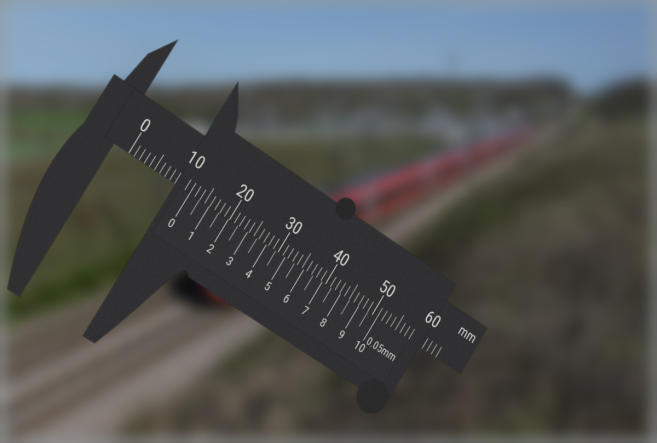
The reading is {"value": 12.0, "unit": "mm"}
